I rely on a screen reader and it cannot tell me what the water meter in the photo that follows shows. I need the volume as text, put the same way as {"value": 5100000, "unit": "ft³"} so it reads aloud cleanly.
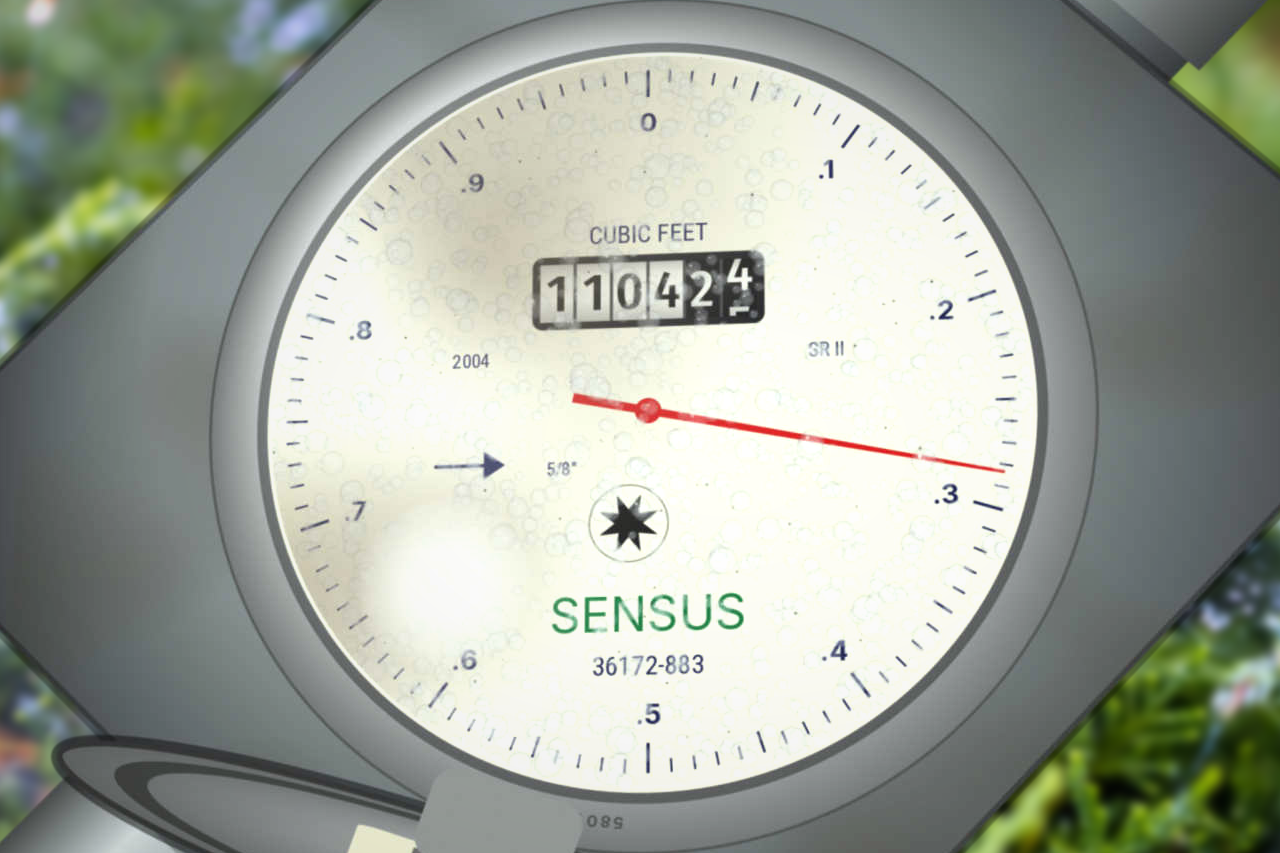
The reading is {"value": 110424.28, "unit": "ft³"}
